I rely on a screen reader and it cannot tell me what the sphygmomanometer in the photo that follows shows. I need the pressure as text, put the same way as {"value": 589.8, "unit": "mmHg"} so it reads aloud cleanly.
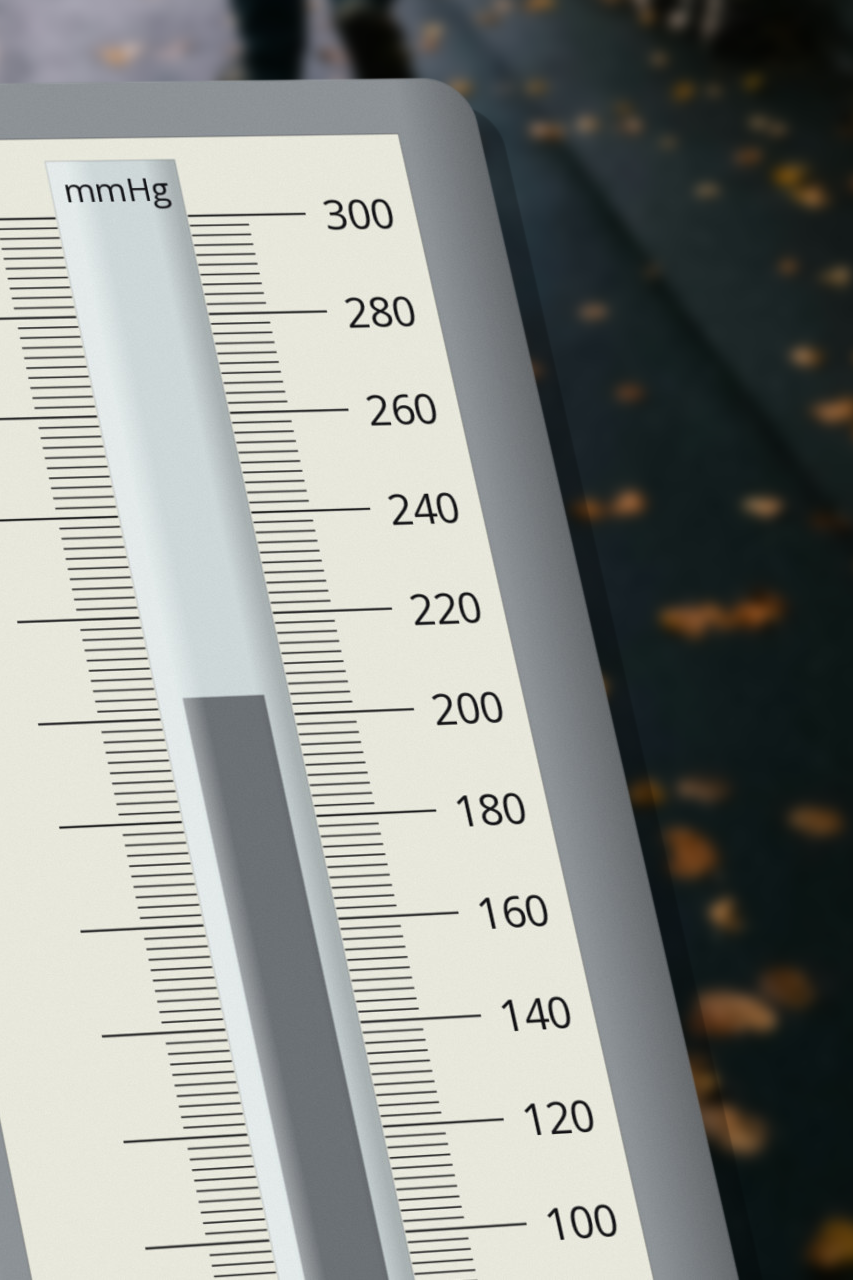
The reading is {"value": 204, "unit": "mmHg"}
